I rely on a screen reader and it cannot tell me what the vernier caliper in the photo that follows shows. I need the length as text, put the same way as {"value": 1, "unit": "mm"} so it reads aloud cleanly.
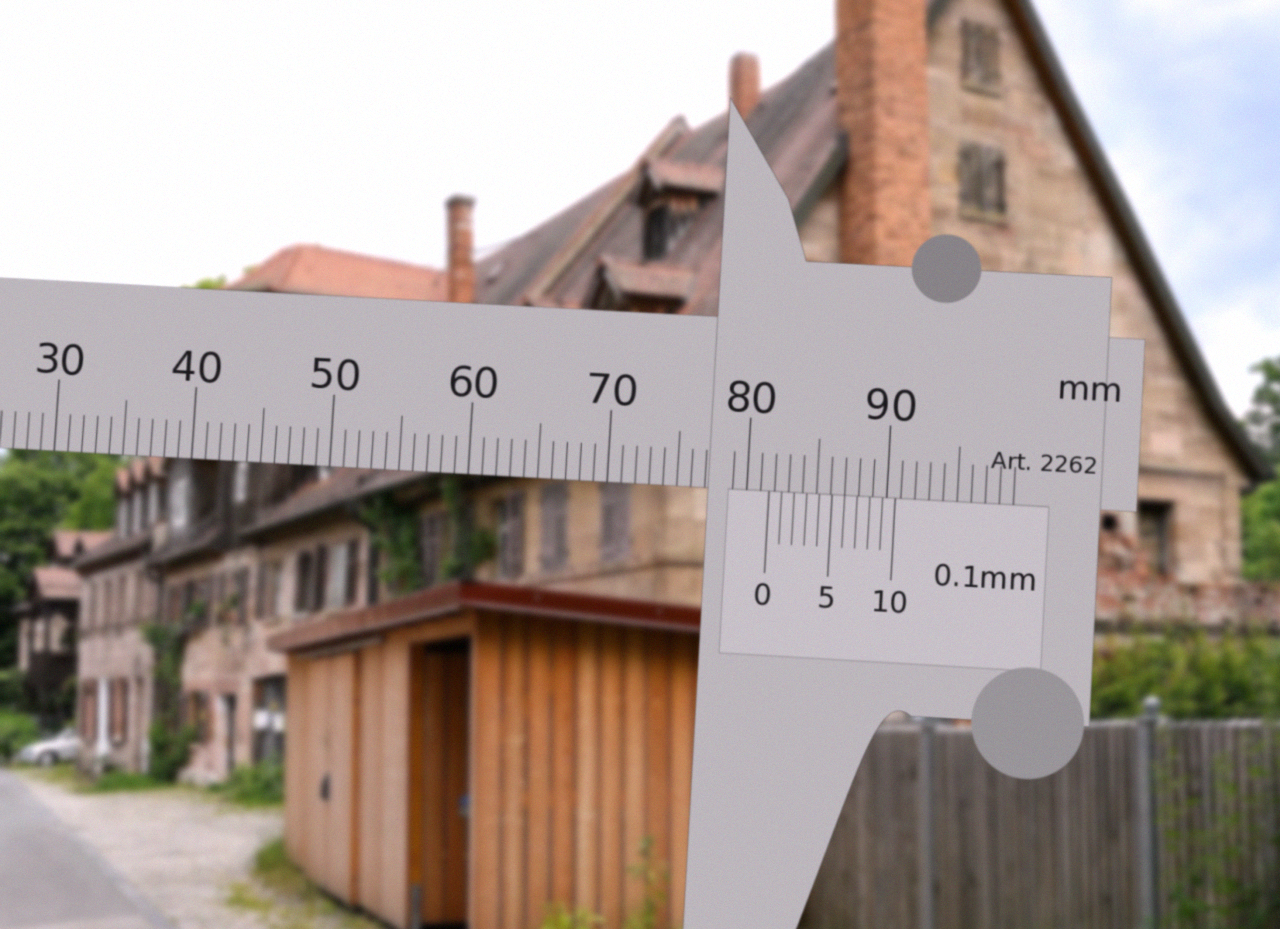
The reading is {"value": 81.6, "unit": "mm"}
